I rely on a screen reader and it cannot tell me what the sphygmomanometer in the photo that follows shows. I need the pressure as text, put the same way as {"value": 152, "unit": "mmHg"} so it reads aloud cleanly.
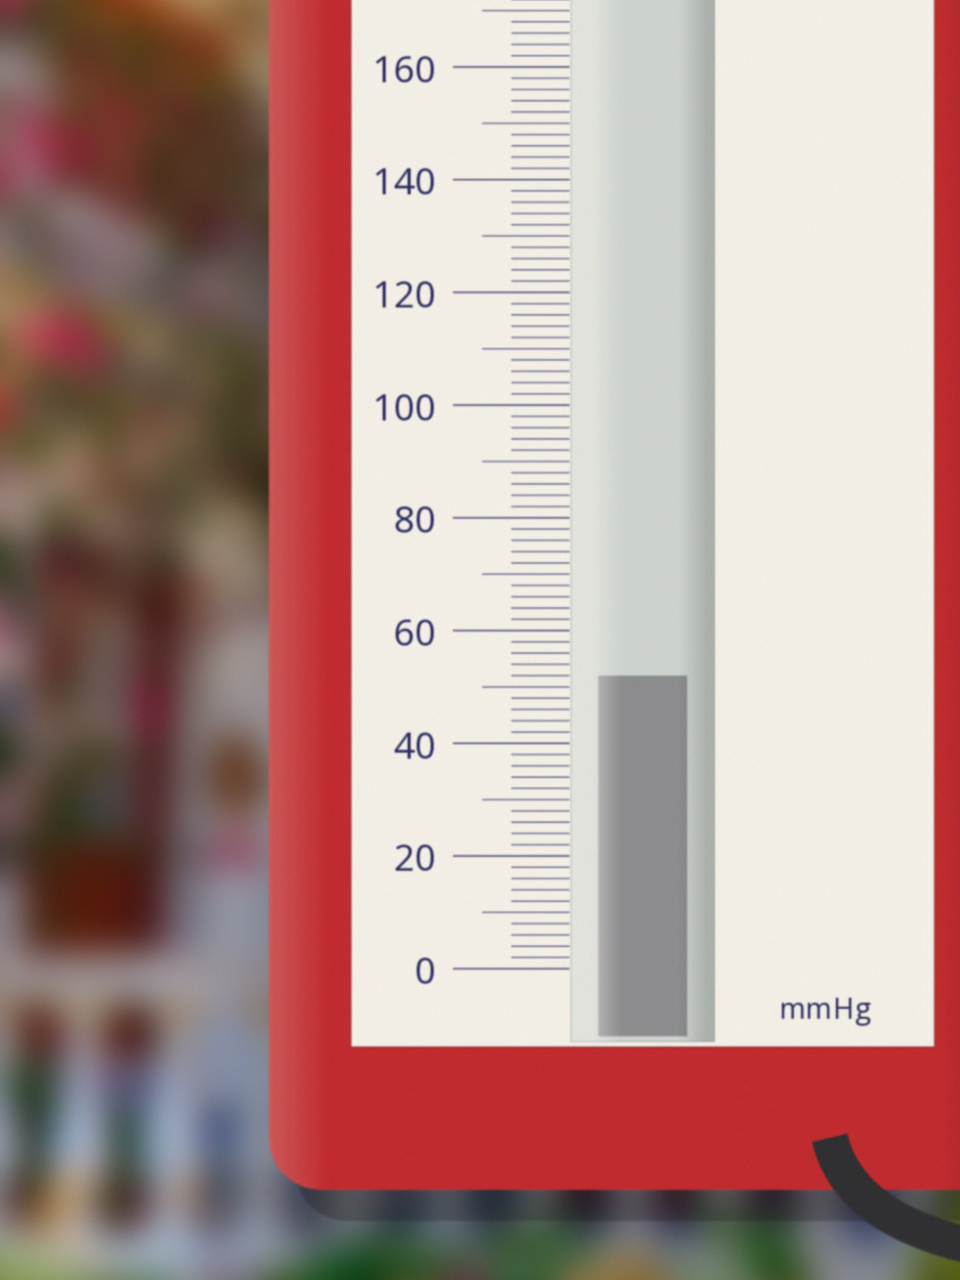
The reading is {"value": 52, "unit": "mmHg"}
